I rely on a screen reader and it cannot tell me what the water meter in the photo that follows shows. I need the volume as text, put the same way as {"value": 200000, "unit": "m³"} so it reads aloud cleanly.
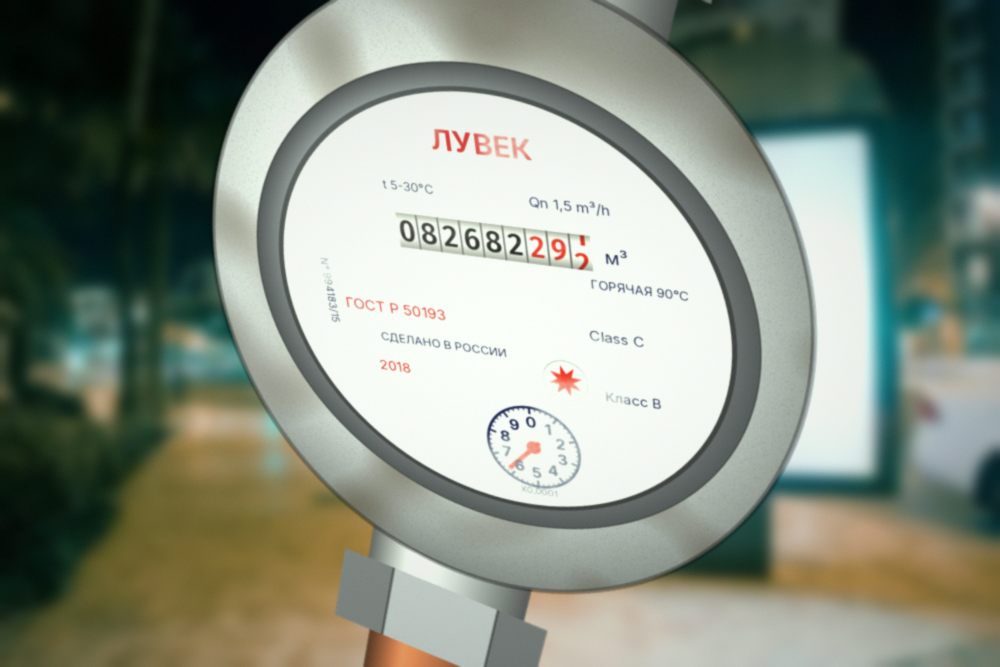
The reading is {"value": 82682.2916, "unit": "m³"}
